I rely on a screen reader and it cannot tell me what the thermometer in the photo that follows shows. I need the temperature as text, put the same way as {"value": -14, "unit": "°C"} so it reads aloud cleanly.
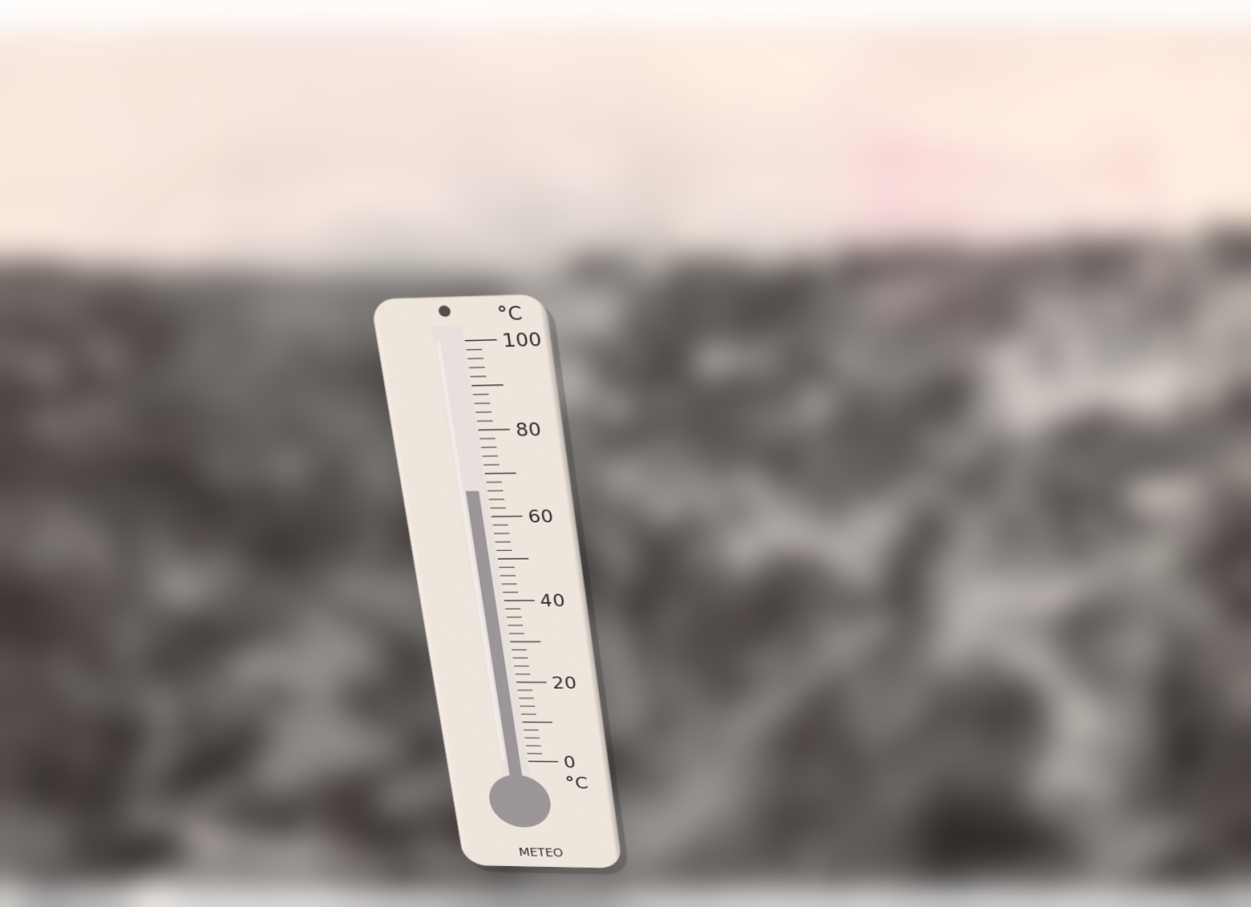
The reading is {"value": 66, "unit": "°C"}
